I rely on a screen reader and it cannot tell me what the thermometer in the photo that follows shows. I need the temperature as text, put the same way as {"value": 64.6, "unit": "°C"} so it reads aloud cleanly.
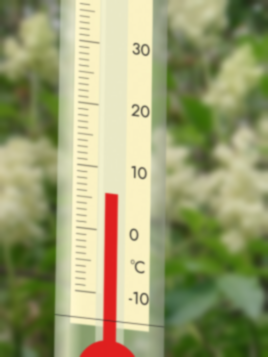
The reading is {"value": 6, "unit": "°C"}
